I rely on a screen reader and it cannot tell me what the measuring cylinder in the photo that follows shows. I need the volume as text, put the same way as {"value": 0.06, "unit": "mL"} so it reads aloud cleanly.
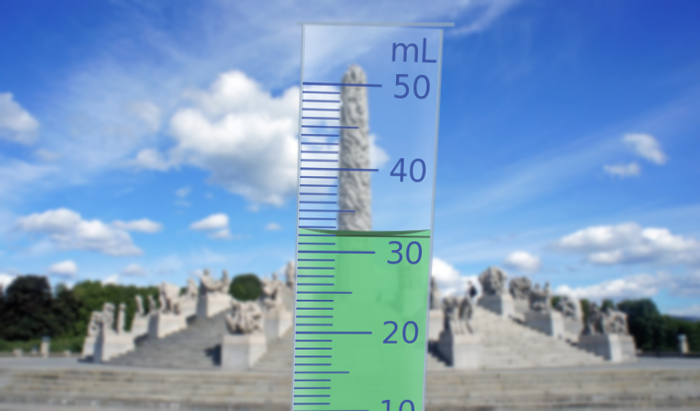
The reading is {"value": 32, "unit": "mL"}
